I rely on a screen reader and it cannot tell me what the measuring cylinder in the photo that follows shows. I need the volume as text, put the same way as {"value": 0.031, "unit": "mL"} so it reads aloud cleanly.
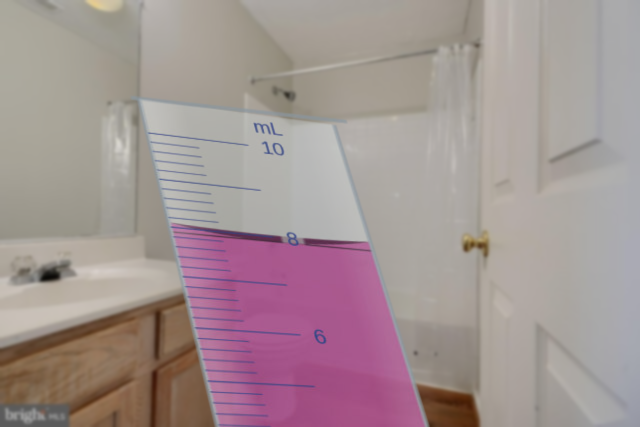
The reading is {"value": 7.9, "unit": "mL"}
